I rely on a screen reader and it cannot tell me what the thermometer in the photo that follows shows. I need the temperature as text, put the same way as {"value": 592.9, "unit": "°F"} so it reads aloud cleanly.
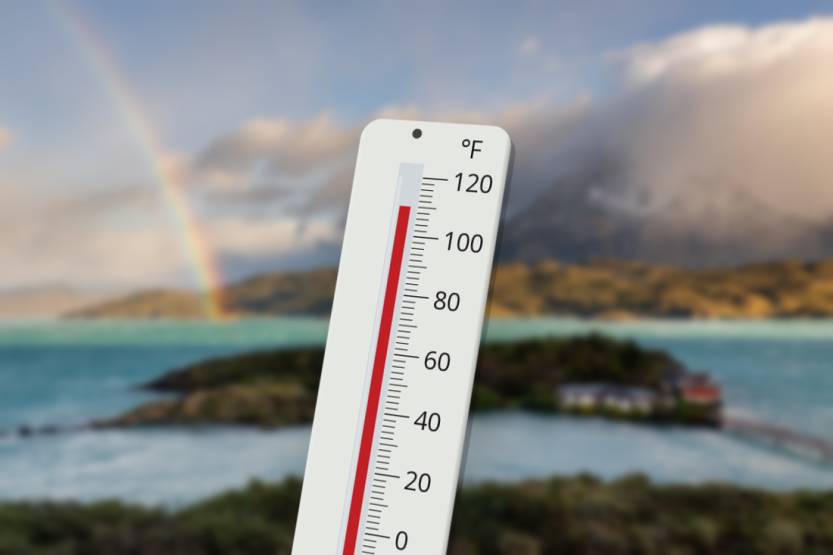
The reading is {"value": 110, "unit": "°F"}
